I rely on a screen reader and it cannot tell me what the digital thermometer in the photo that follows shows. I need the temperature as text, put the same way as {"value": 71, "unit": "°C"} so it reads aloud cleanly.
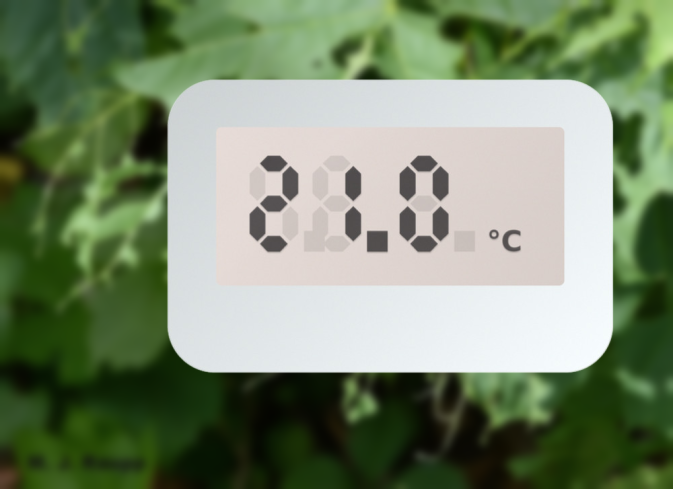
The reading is {"value": 21.0, "unit": "°C"}
